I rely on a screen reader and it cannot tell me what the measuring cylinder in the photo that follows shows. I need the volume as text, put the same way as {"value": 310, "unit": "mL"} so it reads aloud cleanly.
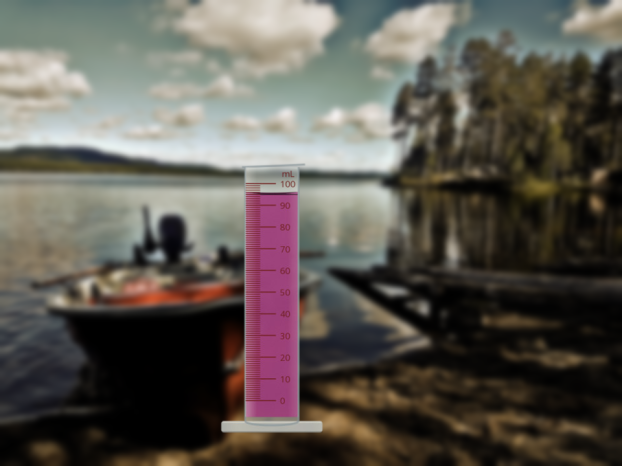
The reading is {"value": 95, "unit": "mL"}
